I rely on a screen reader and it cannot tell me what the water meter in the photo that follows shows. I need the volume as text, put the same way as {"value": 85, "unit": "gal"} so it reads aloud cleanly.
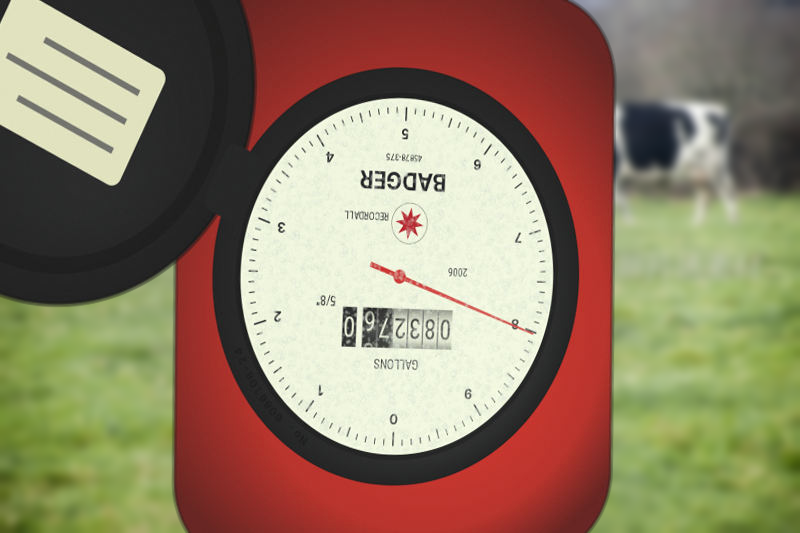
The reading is {"value": 832758.0, "unit": "gal"}
